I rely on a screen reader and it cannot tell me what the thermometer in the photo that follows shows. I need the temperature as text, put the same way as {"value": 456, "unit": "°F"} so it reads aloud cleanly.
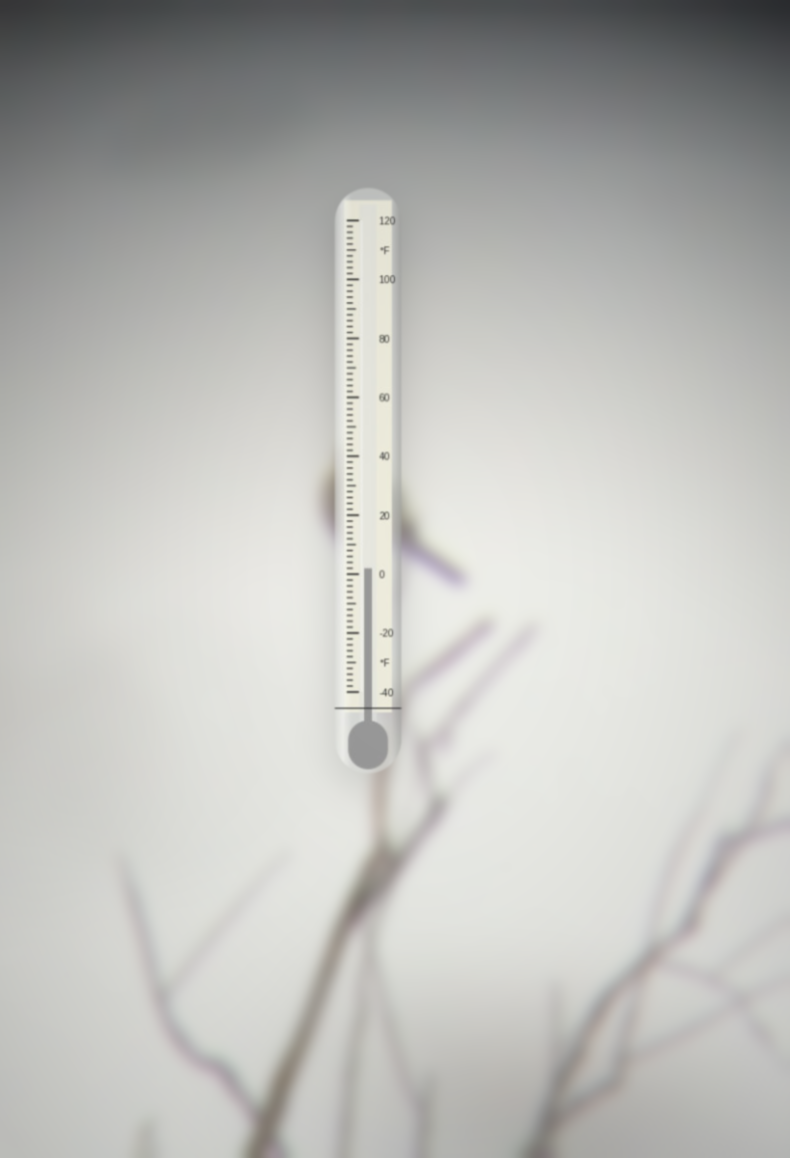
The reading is {"value": 2, "unit": "°F"}
